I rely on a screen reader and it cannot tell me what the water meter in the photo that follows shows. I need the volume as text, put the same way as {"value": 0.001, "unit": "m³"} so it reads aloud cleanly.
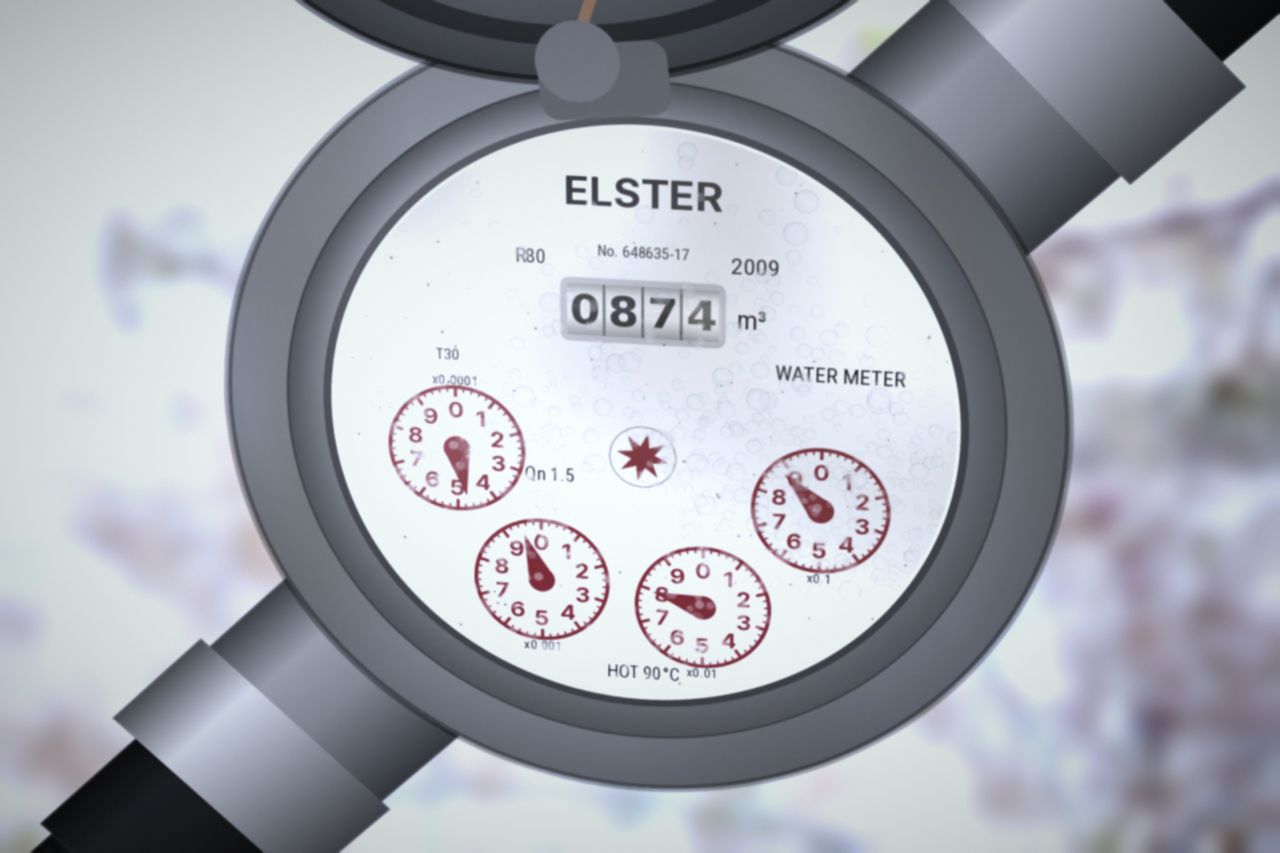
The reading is {"value": 874.8794, "unit": "m³"}
